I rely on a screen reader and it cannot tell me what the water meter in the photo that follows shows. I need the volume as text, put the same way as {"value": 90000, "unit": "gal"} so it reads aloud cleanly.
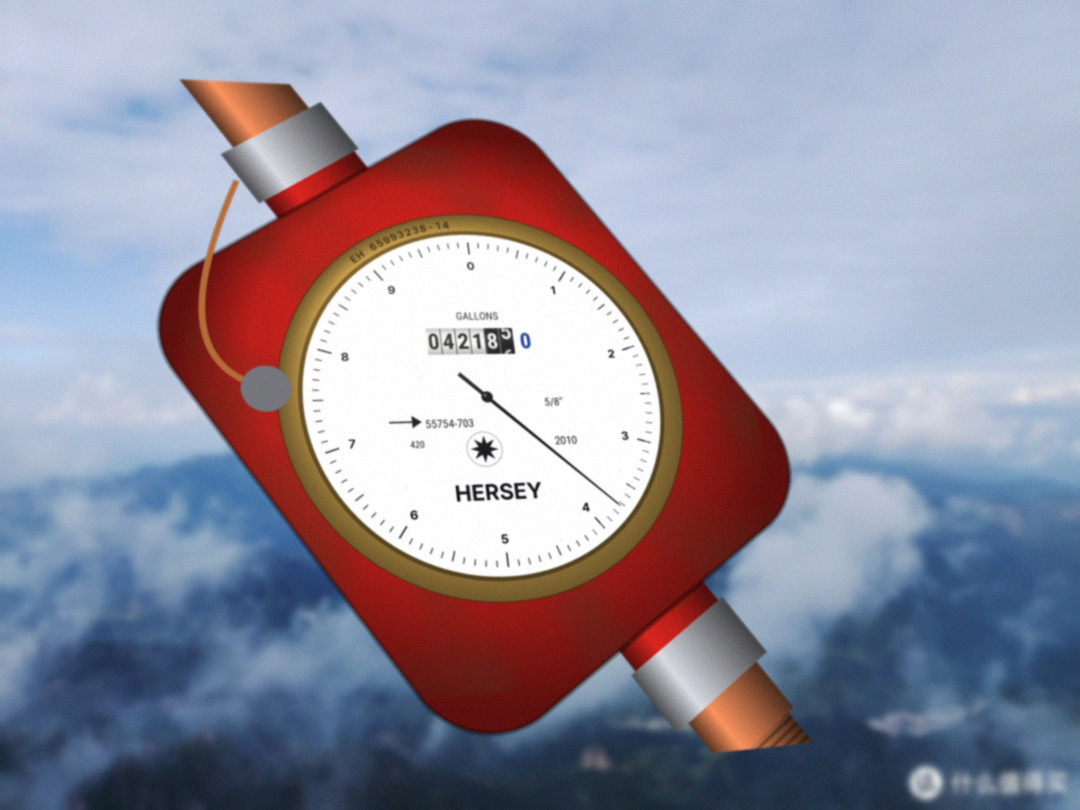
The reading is {"value": 421853.7, "unit": "gal"}
